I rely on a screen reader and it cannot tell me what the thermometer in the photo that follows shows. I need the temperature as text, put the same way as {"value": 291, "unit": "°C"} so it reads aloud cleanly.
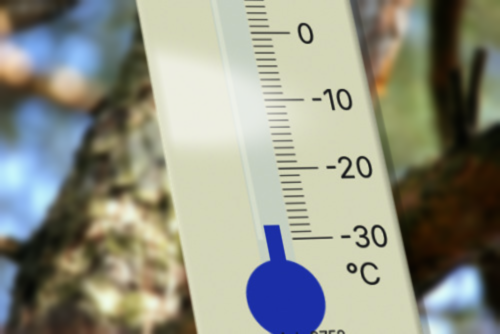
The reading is {"value": -28, "unit": "°C"}
